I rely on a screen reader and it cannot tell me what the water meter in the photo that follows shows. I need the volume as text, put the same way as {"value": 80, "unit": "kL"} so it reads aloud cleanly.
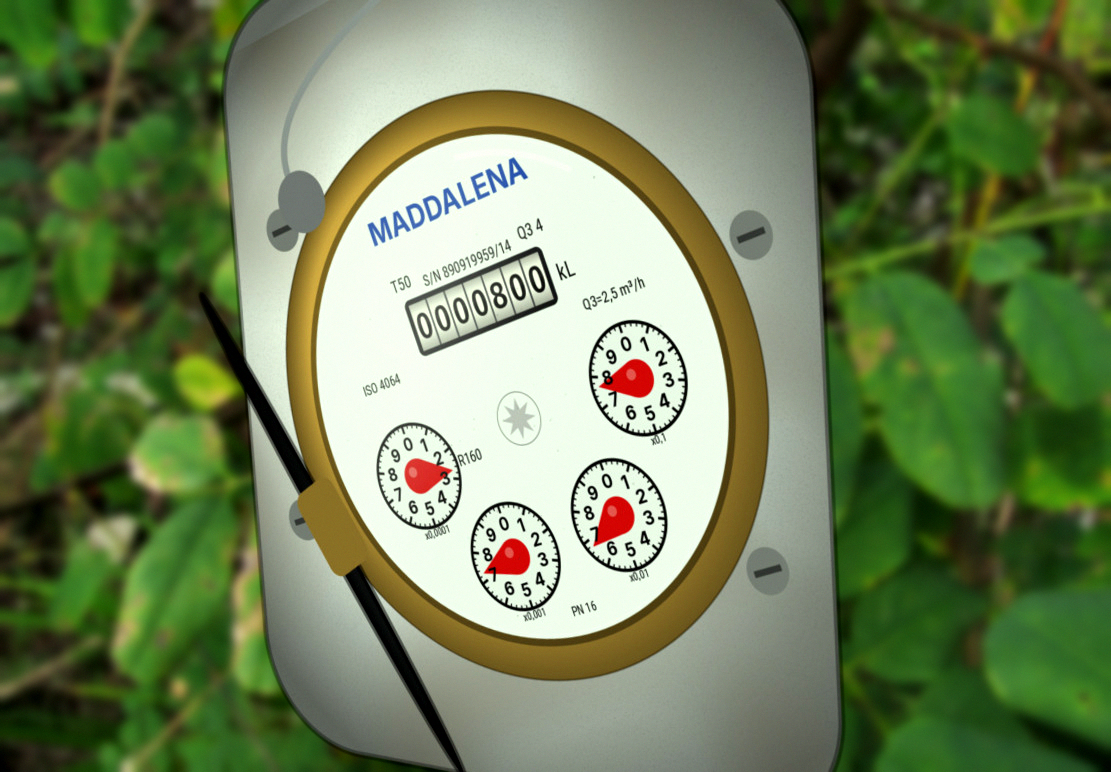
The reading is {"value": 800.7672, "unit": "kL"}
